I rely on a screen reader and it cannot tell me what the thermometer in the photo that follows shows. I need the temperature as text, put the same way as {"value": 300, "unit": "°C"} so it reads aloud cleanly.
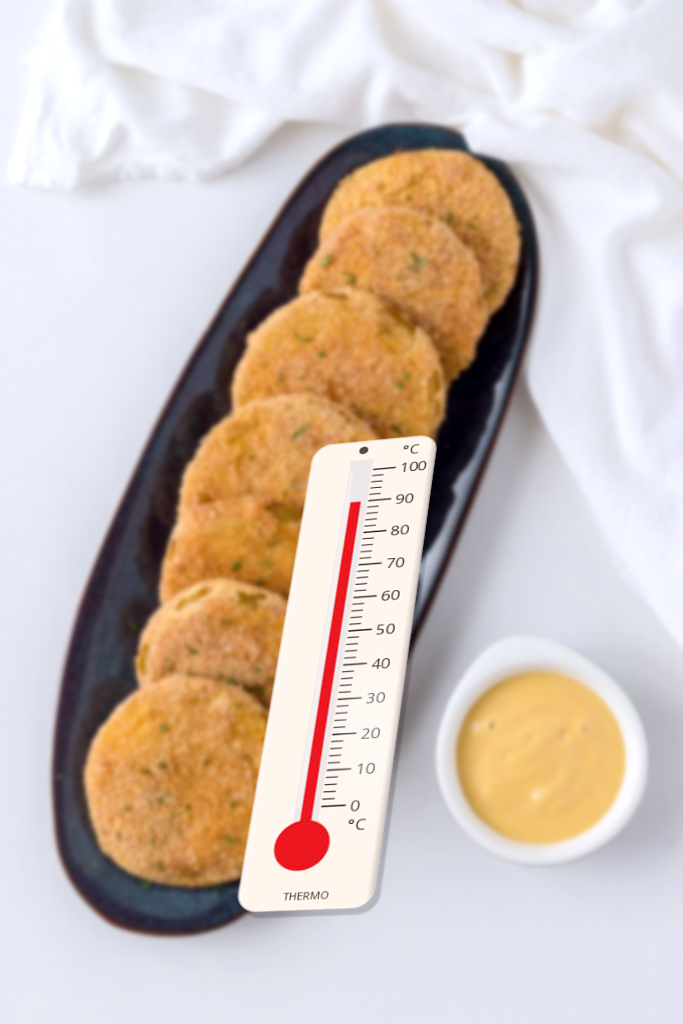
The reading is {"value": 90, "unit": "°C"}
